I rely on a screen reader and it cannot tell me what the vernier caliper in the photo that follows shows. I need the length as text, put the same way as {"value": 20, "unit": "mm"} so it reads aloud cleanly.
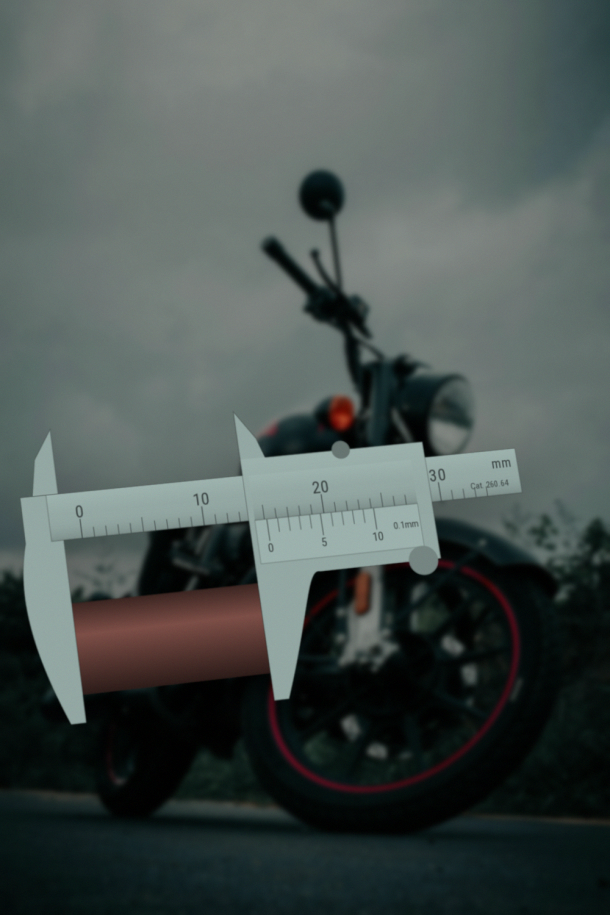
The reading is {"value": 15.2, "unit": "mm"}
